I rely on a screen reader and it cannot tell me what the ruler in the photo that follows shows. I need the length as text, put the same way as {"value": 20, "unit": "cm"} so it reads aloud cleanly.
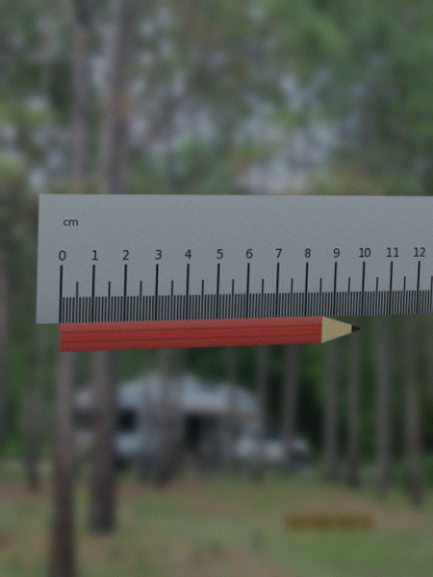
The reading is {"value": 10, "unit": "cm"}
